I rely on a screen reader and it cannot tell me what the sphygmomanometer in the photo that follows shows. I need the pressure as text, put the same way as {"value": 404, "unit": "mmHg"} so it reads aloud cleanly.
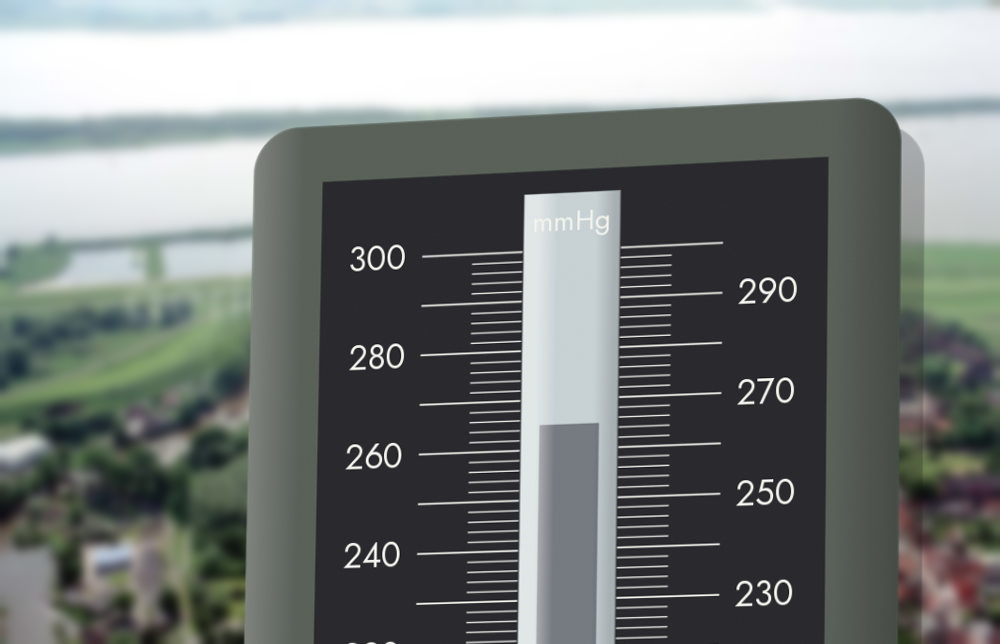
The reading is {"value": 265, "unit": "mmHg"}
